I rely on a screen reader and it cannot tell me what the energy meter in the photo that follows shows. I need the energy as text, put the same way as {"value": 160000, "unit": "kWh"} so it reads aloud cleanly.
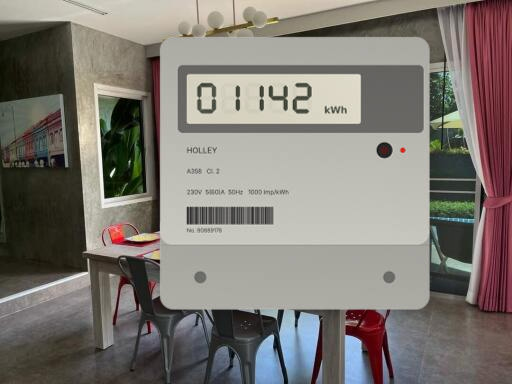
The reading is {"value": 1142, "unit": "kWh"}
